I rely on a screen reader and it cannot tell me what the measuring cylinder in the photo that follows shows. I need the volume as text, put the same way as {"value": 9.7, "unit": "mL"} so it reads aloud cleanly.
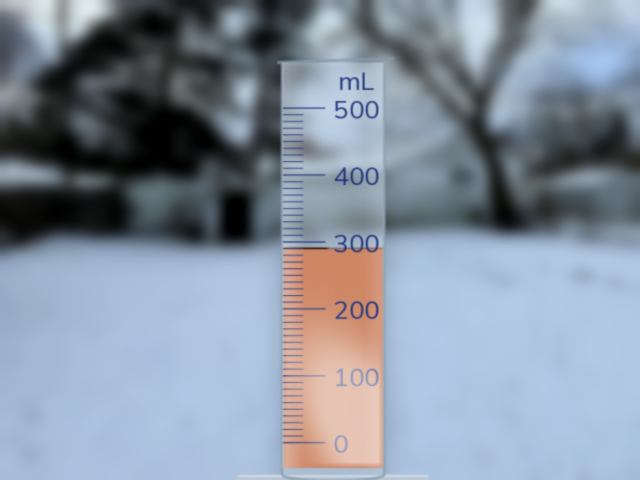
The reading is {"value": 290, "unit": "mL"}
